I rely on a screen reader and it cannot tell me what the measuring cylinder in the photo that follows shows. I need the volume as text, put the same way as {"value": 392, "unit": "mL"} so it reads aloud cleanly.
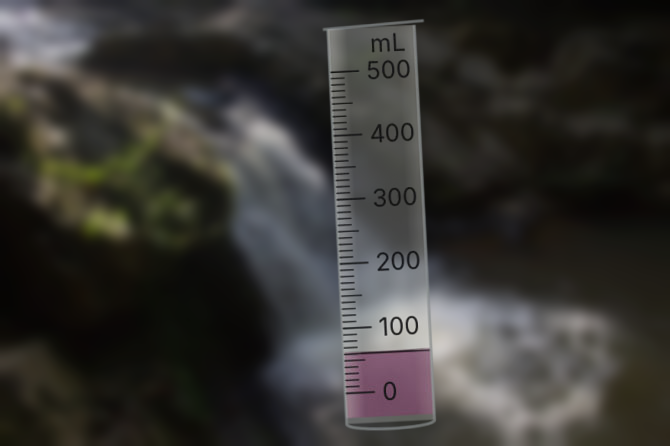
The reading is {"value": 60, "unit": "mL"}
